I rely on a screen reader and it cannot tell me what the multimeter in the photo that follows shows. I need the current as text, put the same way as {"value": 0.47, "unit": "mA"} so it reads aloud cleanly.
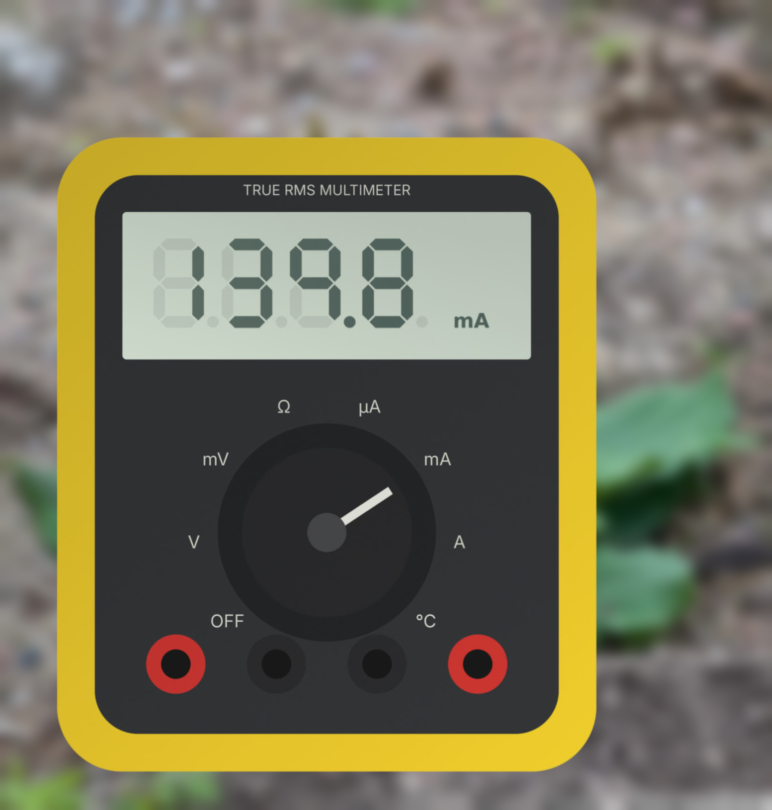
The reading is {"value": 139.8, "unit": "mA"}
